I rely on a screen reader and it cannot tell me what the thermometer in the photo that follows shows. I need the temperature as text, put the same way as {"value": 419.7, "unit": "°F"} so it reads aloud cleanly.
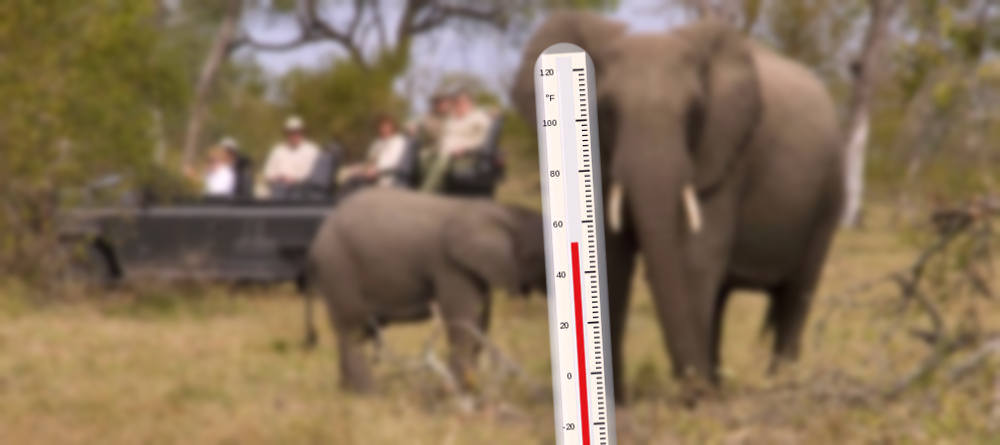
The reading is {"value": 52, "unit": "°F"}
